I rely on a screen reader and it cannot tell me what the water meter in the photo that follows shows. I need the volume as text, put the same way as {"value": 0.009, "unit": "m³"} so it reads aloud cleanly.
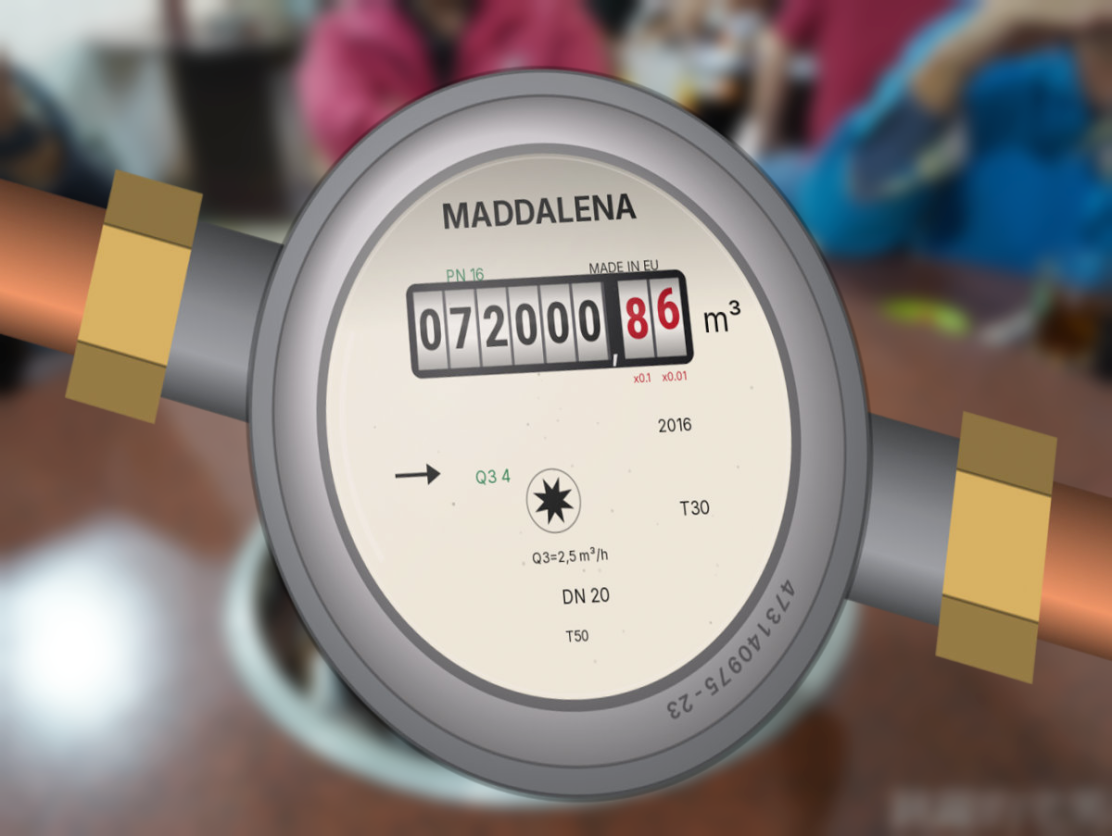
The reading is {"value": 72000.86, "unit": "m³"}
